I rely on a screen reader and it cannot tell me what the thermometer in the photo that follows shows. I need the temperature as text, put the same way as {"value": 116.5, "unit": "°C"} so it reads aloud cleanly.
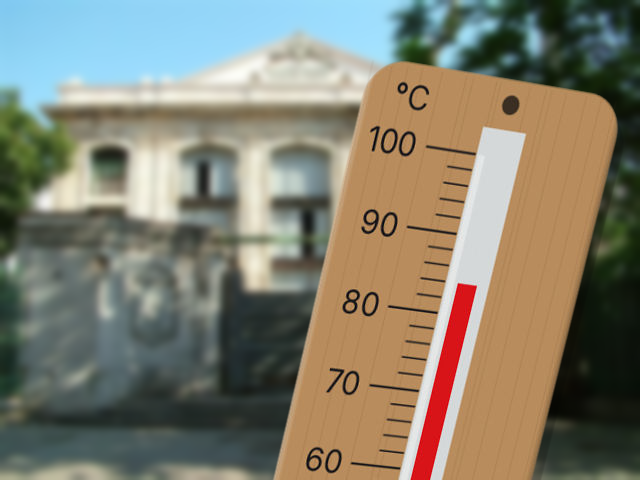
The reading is {"value": 84, "unit": "°C"}
